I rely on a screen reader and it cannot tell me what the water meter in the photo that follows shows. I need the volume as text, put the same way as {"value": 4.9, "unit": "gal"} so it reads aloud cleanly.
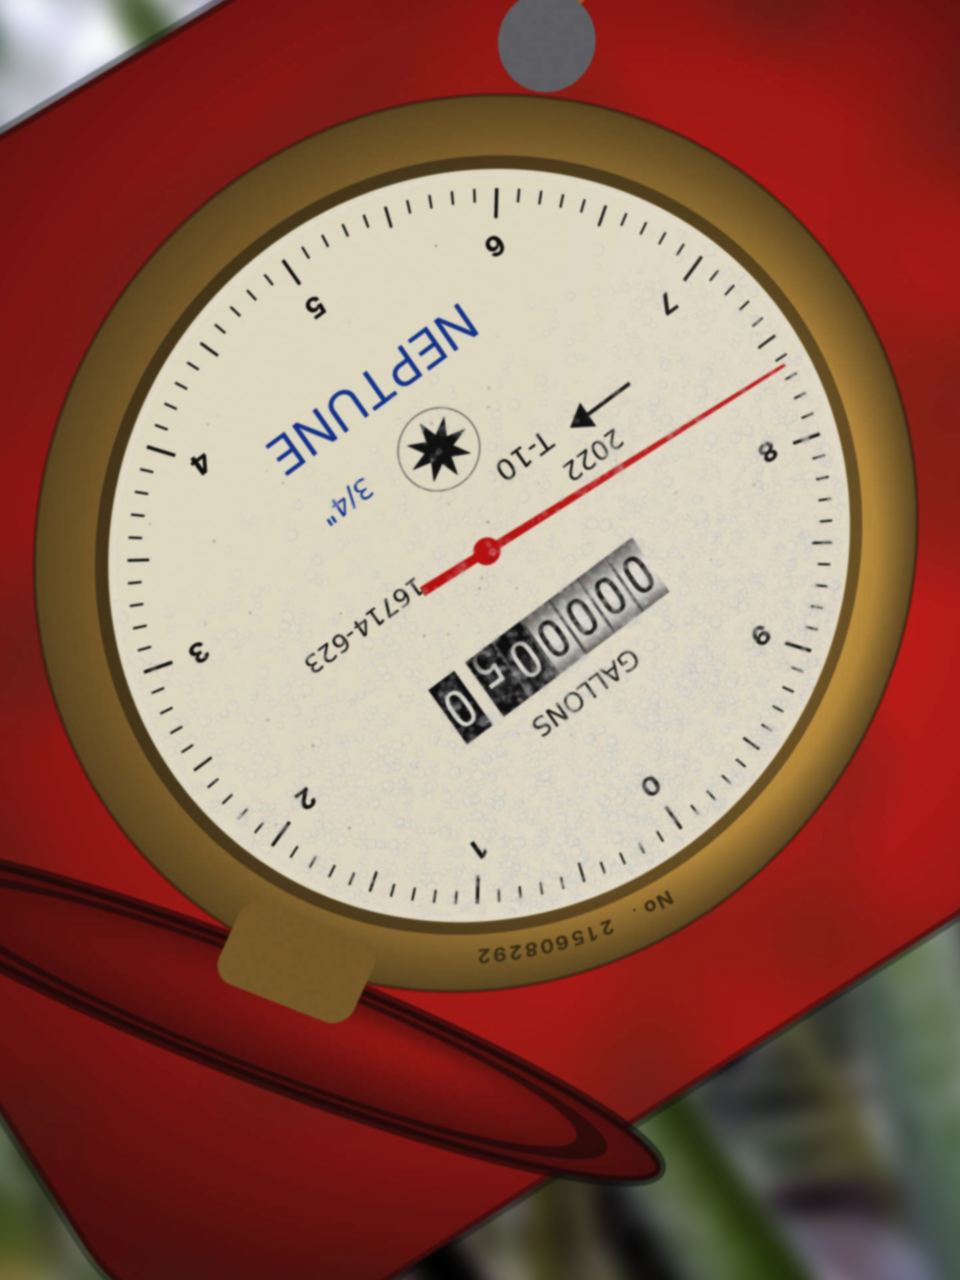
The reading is {"value": 47.6, "unit": "gal"}
